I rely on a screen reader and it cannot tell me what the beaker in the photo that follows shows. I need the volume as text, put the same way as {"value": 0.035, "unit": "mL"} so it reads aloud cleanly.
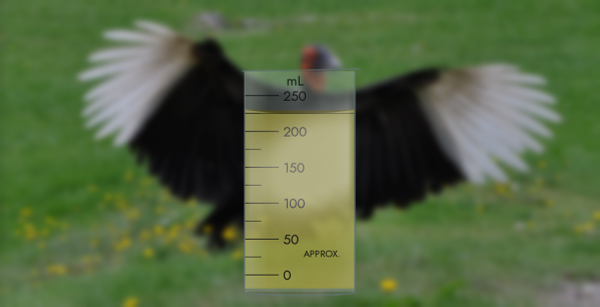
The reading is {"value": 225, "unit": "mL"}
